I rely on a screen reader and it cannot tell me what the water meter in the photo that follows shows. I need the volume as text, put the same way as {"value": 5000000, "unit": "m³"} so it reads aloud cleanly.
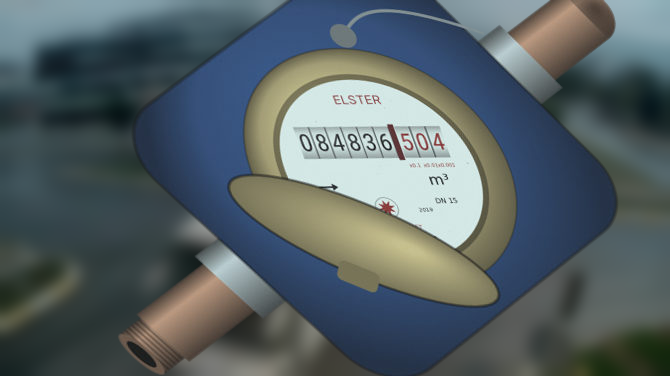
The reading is {"value": 84836.504, "unit": "m³"}
